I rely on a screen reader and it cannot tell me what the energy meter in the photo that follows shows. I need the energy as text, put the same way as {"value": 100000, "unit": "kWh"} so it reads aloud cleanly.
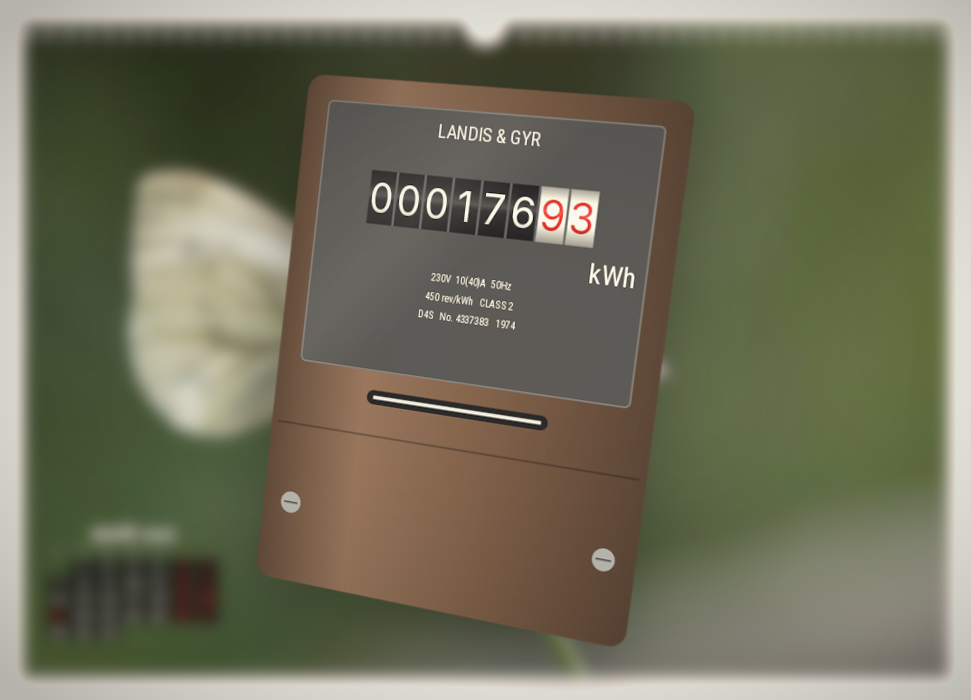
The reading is {"value": 176.93, "unit": "kWh"}
